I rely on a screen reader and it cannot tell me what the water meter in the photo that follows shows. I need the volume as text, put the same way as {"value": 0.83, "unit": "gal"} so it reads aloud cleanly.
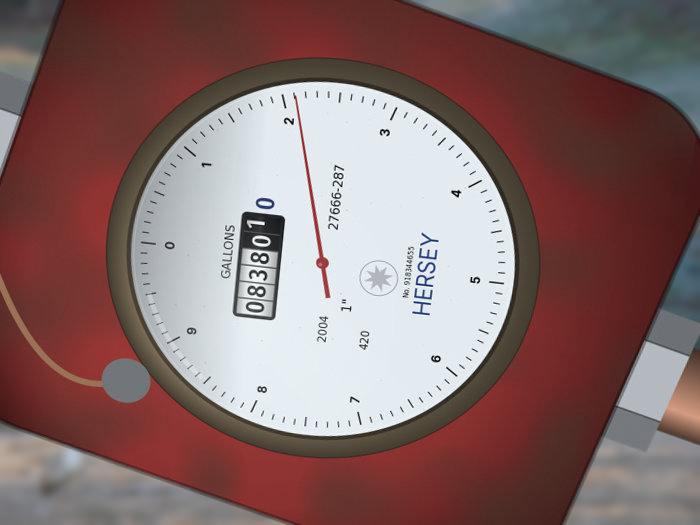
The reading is {"value": 838012.1, "unit": "gal"}
